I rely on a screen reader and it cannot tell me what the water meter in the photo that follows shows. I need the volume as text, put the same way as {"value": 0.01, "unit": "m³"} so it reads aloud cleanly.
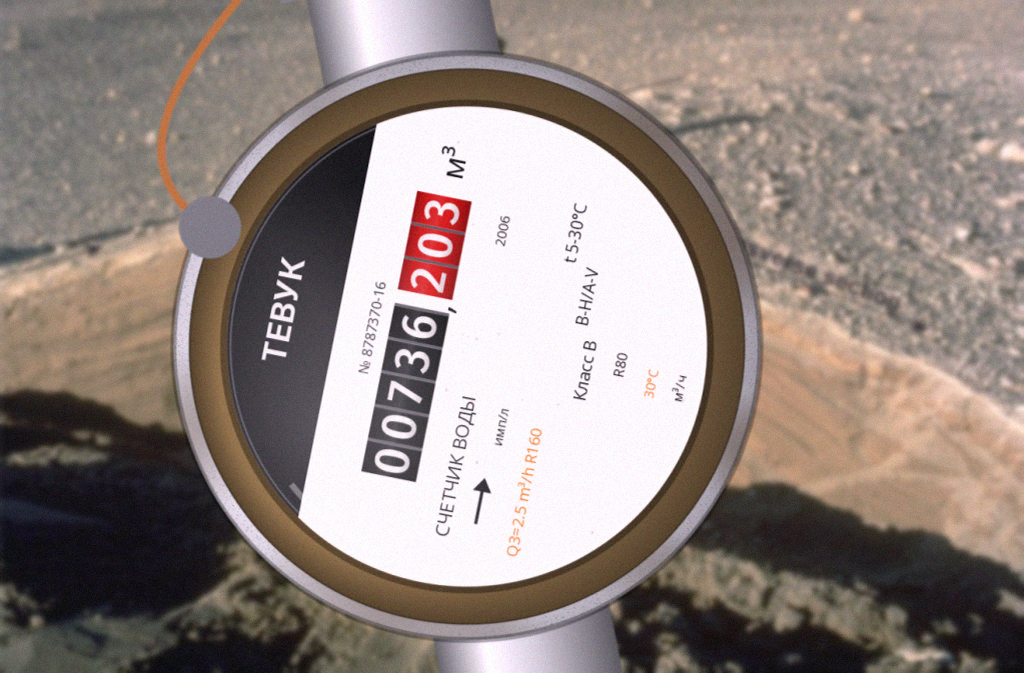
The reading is {"value": 736.203, "unit": "m³"}
